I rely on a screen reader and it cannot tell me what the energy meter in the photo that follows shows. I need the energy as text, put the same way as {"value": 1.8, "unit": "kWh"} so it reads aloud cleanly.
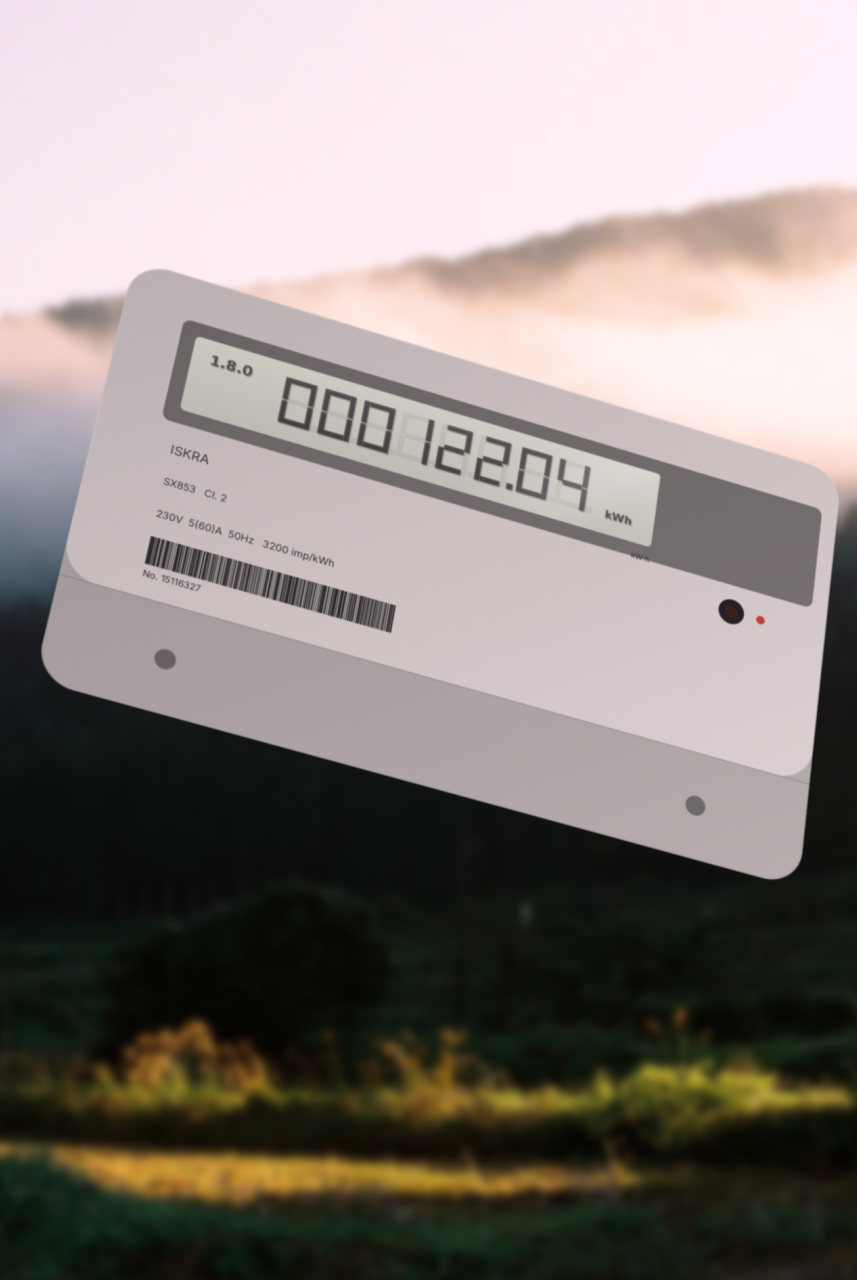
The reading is {"value": 122.04, "unit": "kWh"}
